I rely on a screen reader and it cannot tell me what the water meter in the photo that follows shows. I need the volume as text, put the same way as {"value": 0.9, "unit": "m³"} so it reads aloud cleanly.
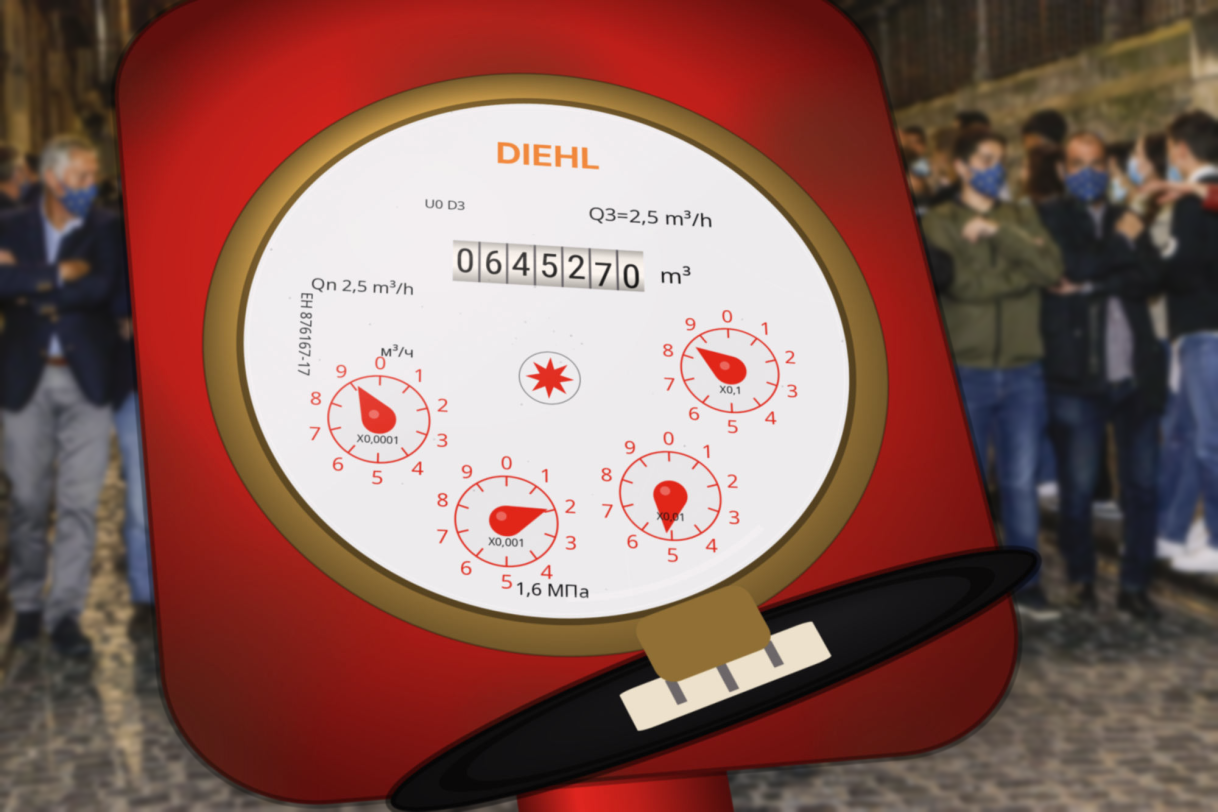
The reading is {"value": 645269.8519, "unit": "m³"}
